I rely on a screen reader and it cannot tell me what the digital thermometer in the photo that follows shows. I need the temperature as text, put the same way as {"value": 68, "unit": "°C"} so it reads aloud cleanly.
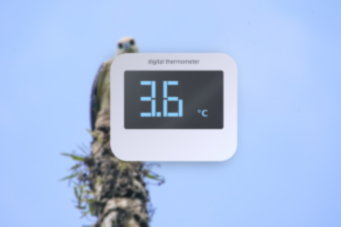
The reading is {"value": 3.6, "unit": "°C"}
